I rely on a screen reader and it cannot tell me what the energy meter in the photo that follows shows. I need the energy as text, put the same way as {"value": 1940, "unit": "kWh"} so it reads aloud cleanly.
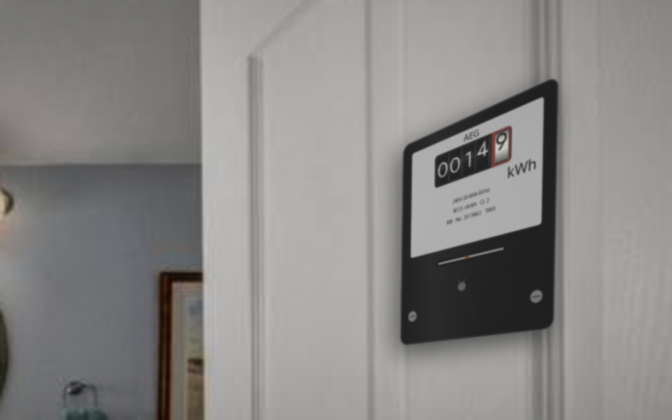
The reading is {"value": 14.9, "unit": "kWh"}
